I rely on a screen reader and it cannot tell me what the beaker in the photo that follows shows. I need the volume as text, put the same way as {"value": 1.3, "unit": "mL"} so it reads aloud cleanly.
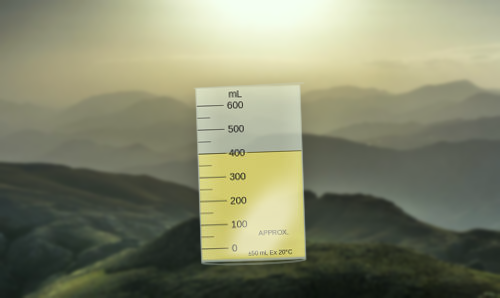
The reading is {"value": 400, "unit": "mL"}
